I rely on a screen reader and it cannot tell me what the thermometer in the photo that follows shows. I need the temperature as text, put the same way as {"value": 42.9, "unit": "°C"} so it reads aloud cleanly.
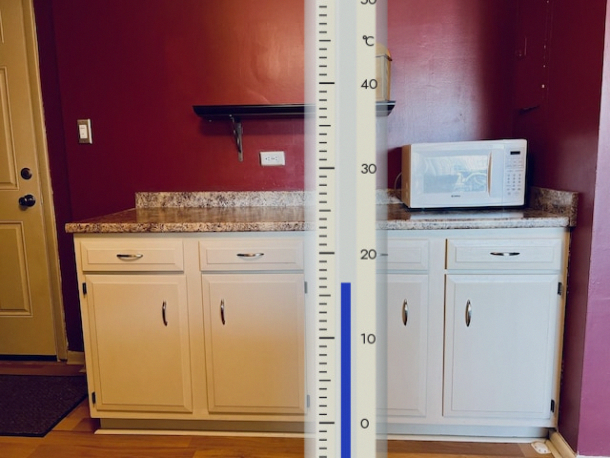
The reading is {"value": 16.5, "unit": "°C"}
